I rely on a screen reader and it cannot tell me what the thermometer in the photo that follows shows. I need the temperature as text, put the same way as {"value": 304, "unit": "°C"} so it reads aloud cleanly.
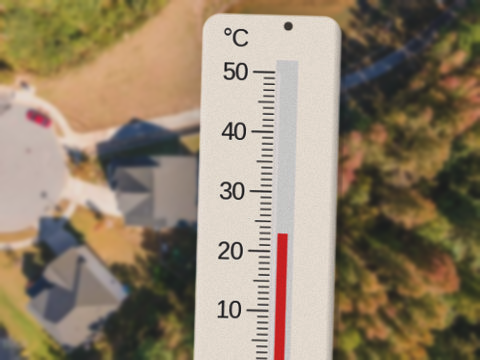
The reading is {"value": 23, "unit": "°C"}
